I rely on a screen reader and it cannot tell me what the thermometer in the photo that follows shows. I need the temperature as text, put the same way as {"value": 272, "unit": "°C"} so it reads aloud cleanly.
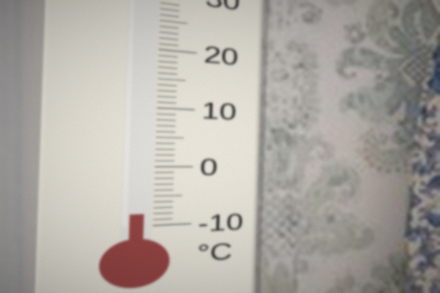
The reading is {"value": -8, "unit": "°C"}
